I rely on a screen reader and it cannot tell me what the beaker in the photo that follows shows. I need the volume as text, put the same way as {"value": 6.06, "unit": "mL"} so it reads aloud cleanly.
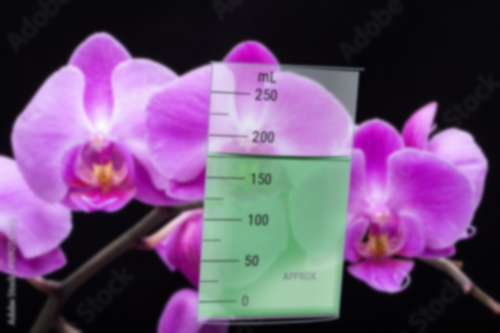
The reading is {"value": 175, "unit": "mL"}
